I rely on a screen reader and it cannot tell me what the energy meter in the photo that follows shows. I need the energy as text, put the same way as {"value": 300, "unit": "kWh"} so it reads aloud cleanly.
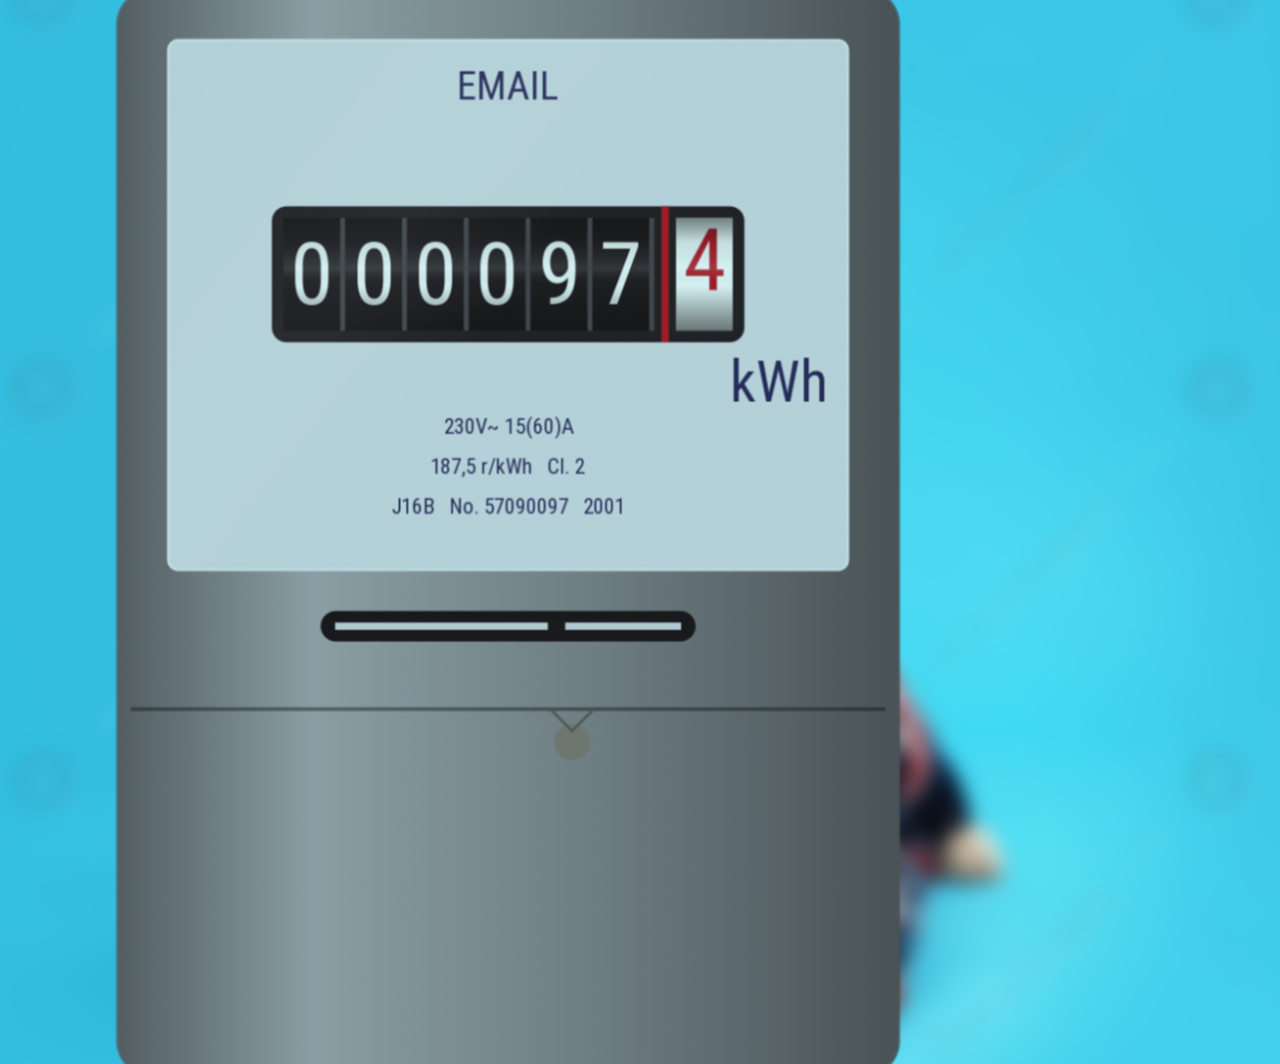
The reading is {"value": 97.4, "unit": "kWh"}
